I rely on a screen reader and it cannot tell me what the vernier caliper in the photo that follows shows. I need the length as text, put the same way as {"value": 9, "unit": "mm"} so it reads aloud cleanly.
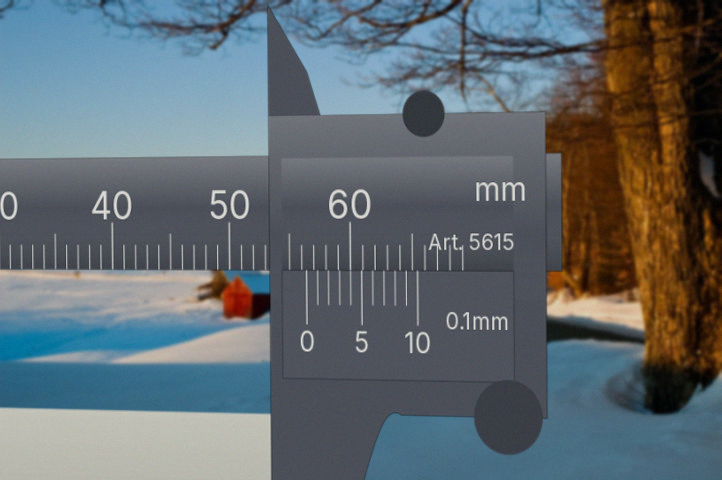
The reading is {"value": 56.4, "unit": "mm"}
